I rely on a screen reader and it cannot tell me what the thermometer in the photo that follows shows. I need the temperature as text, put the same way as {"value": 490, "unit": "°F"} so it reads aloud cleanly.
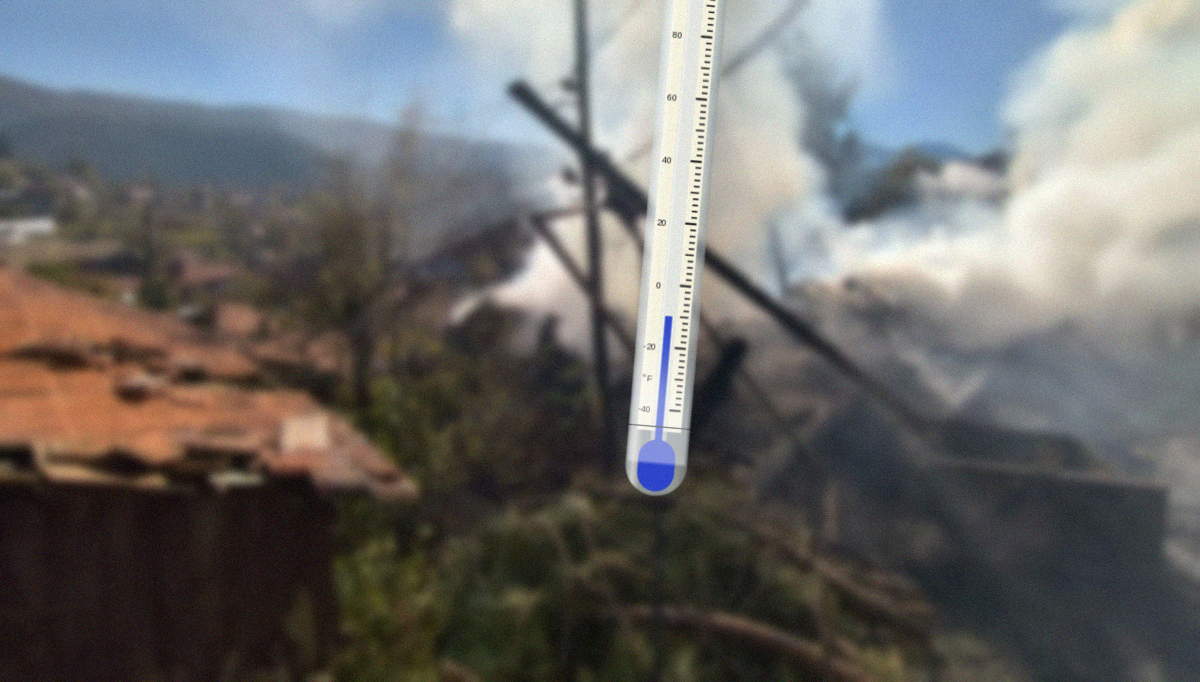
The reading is {"value": -10, "unit": "°F"}
